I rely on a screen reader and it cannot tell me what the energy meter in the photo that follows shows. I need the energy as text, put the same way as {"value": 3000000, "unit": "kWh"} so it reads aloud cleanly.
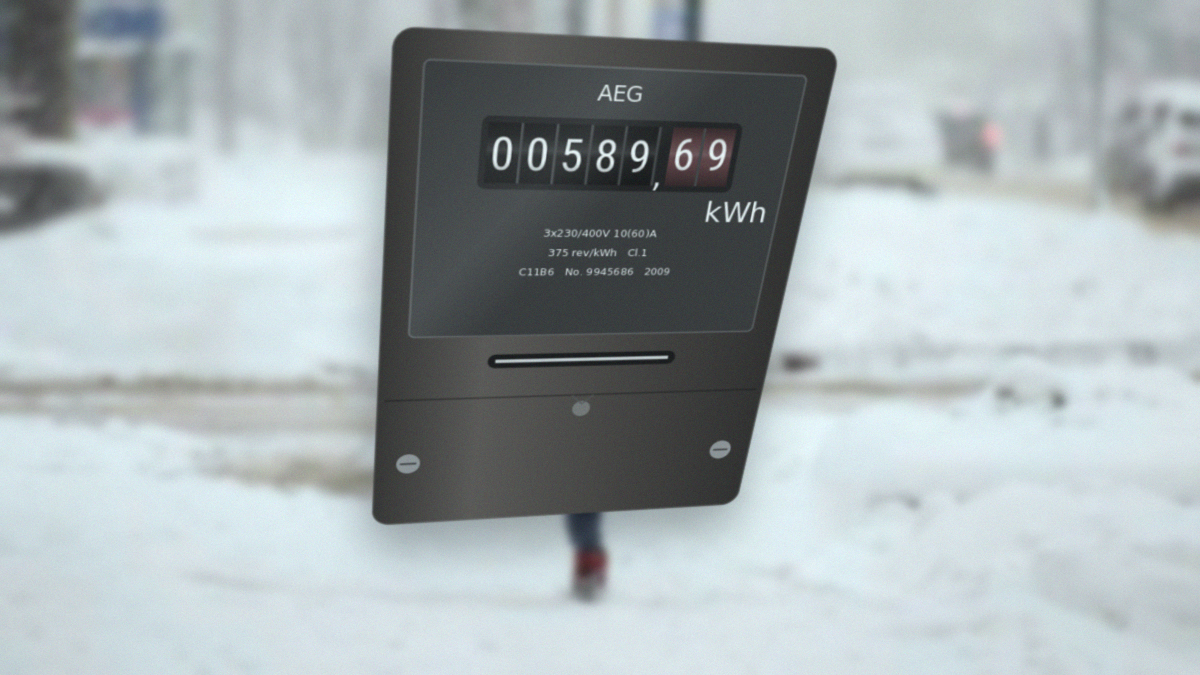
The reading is {"value": 589.69, "unit": "kWh"}
